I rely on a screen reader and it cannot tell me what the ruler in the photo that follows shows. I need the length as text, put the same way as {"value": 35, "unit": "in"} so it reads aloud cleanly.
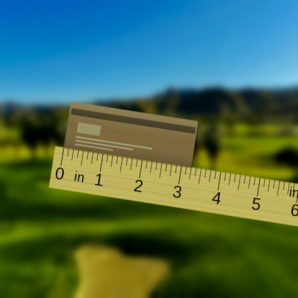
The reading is {"value": 3.25, "unit": "in"}
